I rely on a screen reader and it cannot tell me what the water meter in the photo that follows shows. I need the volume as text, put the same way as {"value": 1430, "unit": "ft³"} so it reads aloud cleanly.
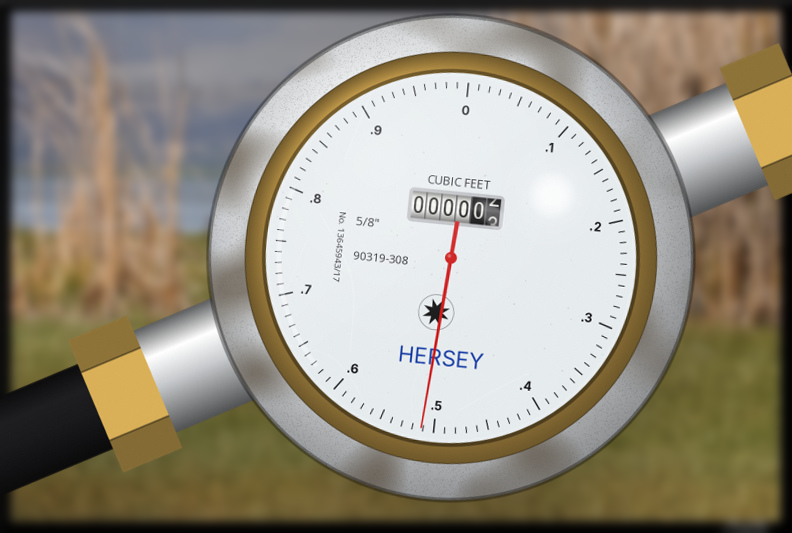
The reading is {"value": 2.51, "unit": "ft³"}
